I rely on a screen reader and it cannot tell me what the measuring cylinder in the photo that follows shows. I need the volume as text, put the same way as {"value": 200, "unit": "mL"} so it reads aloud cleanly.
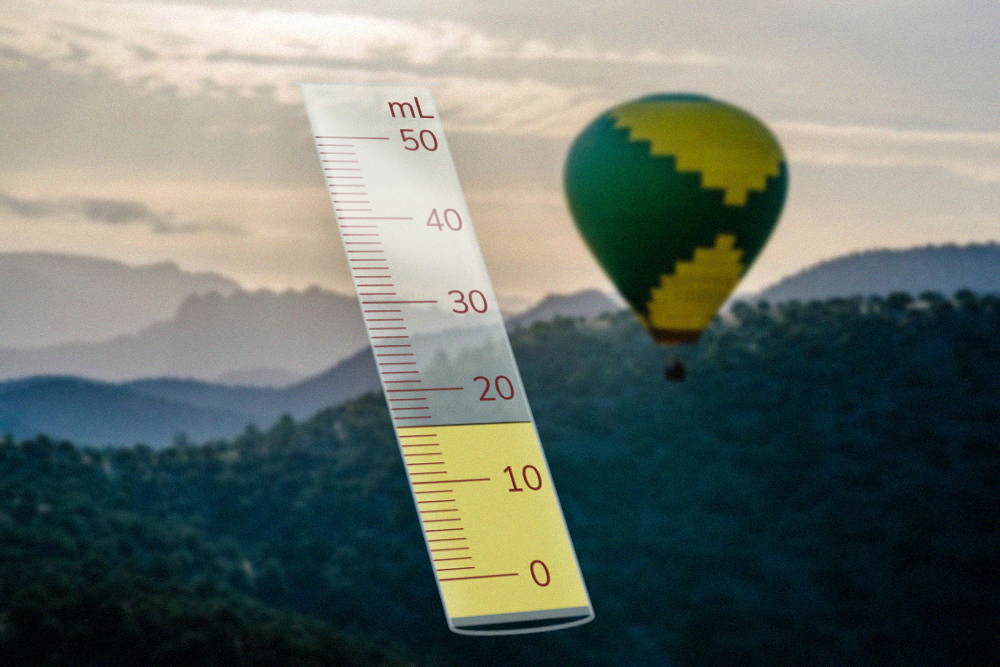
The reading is {"value": 16, "unit": "mL"}
